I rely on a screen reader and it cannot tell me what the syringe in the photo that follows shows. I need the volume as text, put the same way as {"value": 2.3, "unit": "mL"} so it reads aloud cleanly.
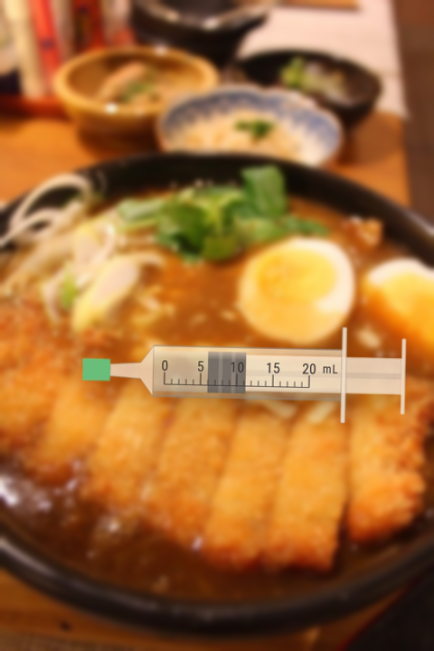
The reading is {"value": 6, "unit": "mL"}
